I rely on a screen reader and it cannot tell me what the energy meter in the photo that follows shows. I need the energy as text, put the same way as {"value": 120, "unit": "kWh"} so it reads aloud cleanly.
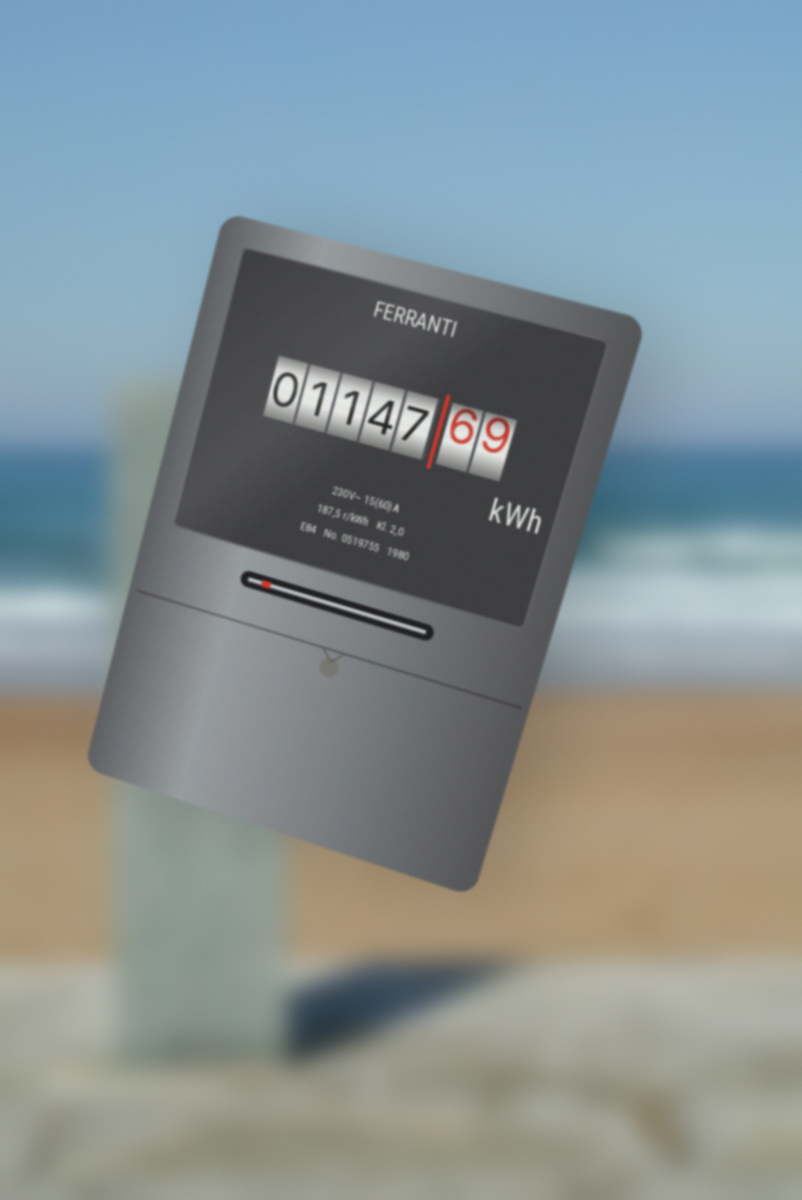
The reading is {"value": 1147.69, "unit": "kWh"}
